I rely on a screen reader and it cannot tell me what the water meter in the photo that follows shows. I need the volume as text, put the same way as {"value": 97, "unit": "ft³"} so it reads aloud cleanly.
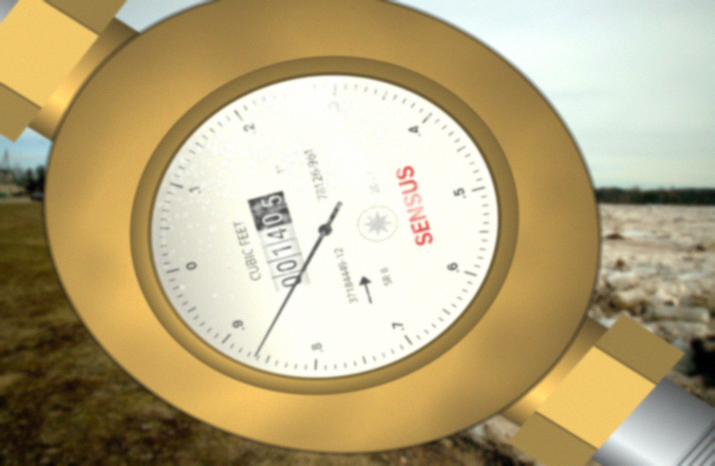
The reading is {"value": 1404.86, "unit": "ft³"}
